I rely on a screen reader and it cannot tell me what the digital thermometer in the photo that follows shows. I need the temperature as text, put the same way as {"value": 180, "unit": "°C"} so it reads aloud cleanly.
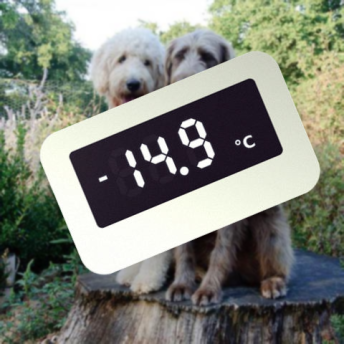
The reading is {"value": -14.9, "unit": "°C"}
